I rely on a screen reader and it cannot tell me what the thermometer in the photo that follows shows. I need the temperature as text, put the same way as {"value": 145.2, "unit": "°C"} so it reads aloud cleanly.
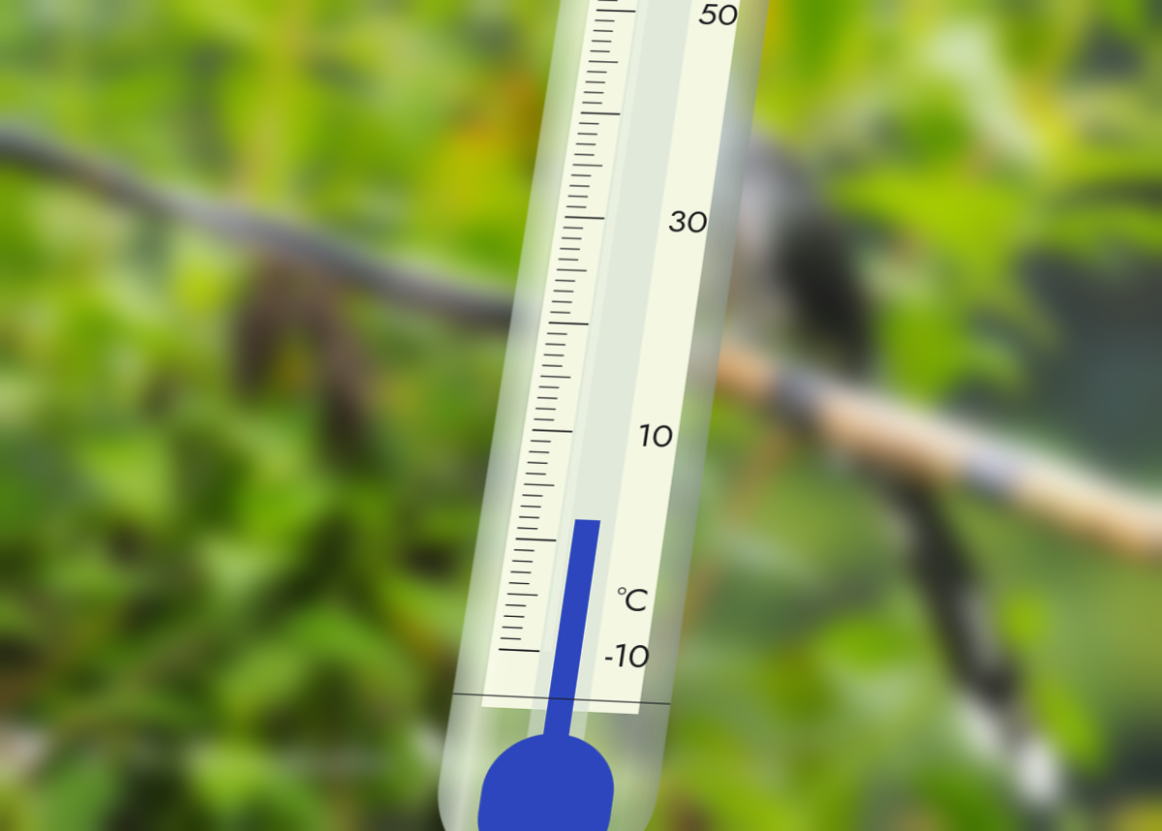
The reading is {"value": 2, "unit": "°C"}
